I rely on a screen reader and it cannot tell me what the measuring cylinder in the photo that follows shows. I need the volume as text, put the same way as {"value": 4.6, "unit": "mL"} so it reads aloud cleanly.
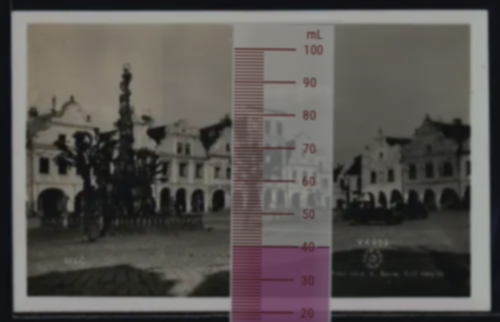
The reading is {"value": 40, "unit": "mL"}
